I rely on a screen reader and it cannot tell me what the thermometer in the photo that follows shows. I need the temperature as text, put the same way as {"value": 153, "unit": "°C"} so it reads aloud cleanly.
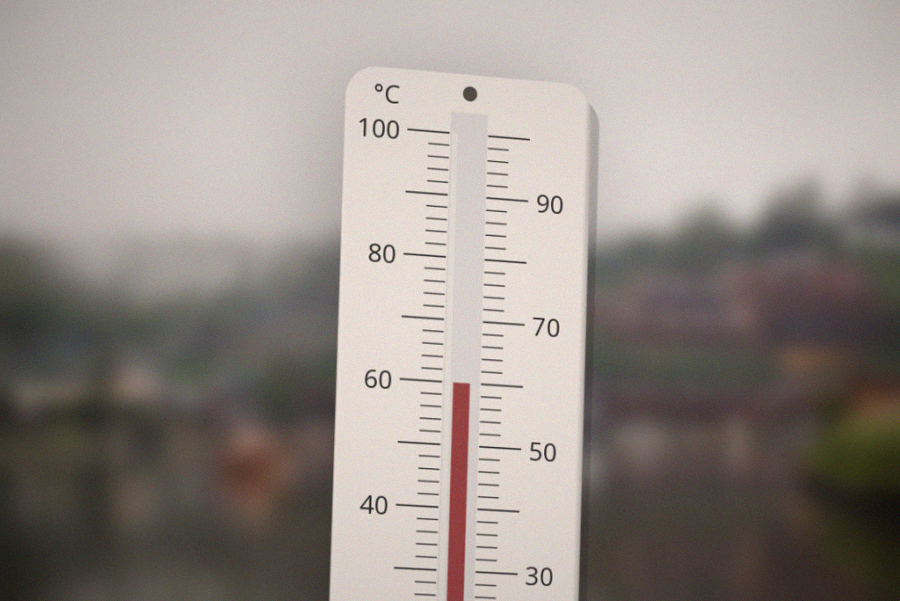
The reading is {"value": 60, "unit": "°C"}
